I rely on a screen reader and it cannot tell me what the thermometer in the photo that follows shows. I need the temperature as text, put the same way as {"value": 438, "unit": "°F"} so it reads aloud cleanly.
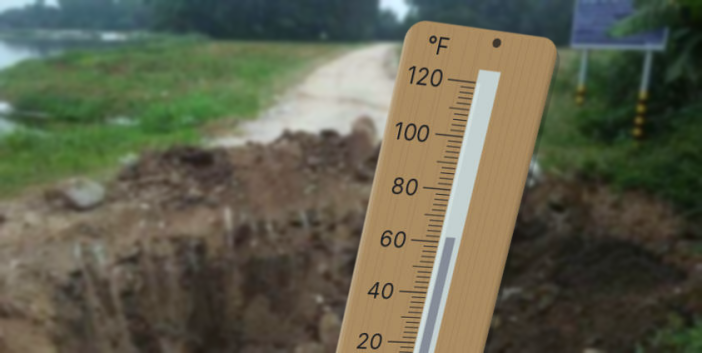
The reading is {"value": 62, "unit": "°F"}
